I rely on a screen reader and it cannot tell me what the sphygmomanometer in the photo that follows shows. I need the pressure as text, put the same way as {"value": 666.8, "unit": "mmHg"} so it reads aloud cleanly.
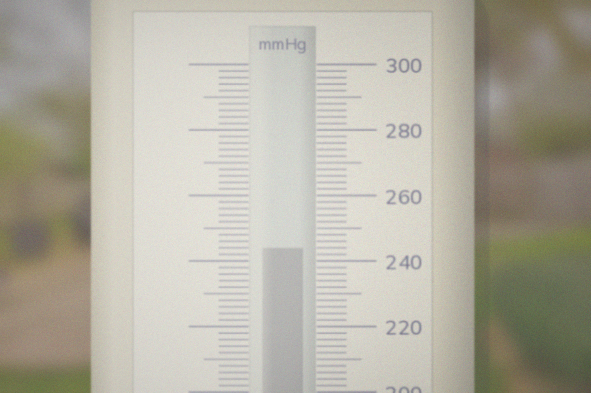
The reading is {"value": 244, "unit": "mmHg"}
